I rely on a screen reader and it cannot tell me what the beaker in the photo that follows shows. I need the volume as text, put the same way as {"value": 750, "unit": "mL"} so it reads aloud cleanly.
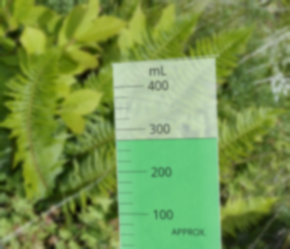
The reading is {"value": 275, "unit": "mL"}
